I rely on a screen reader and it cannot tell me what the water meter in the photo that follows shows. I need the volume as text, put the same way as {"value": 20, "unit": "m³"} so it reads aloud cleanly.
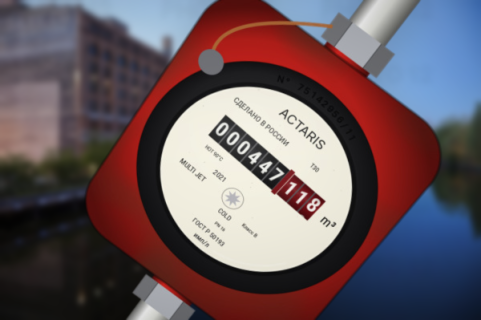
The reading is {"value": 447.118, "unit": "m³"}
